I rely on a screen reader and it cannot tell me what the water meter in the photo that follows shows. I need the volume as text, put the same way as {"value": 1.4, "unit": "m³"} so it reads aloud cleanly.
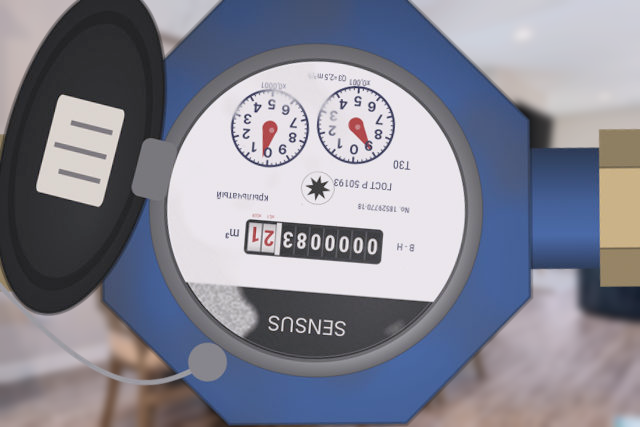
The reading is {"value": 83.2090, "unit": "m³"}
